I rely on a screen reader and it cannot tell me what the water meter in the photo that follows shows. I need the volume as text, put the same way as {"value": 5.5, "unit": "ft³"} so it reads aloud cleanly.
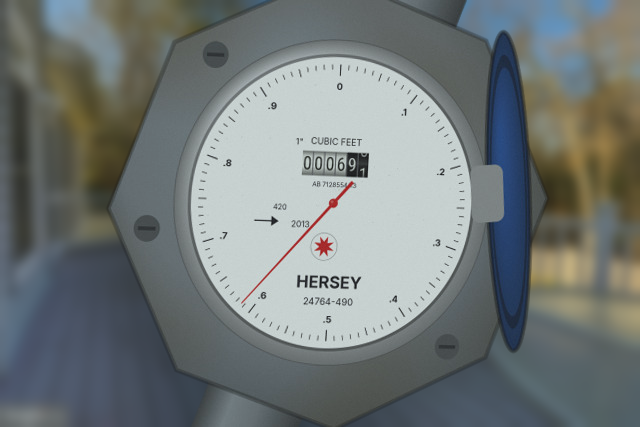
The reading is {"value": 690.61, "unit": "ft³"}
